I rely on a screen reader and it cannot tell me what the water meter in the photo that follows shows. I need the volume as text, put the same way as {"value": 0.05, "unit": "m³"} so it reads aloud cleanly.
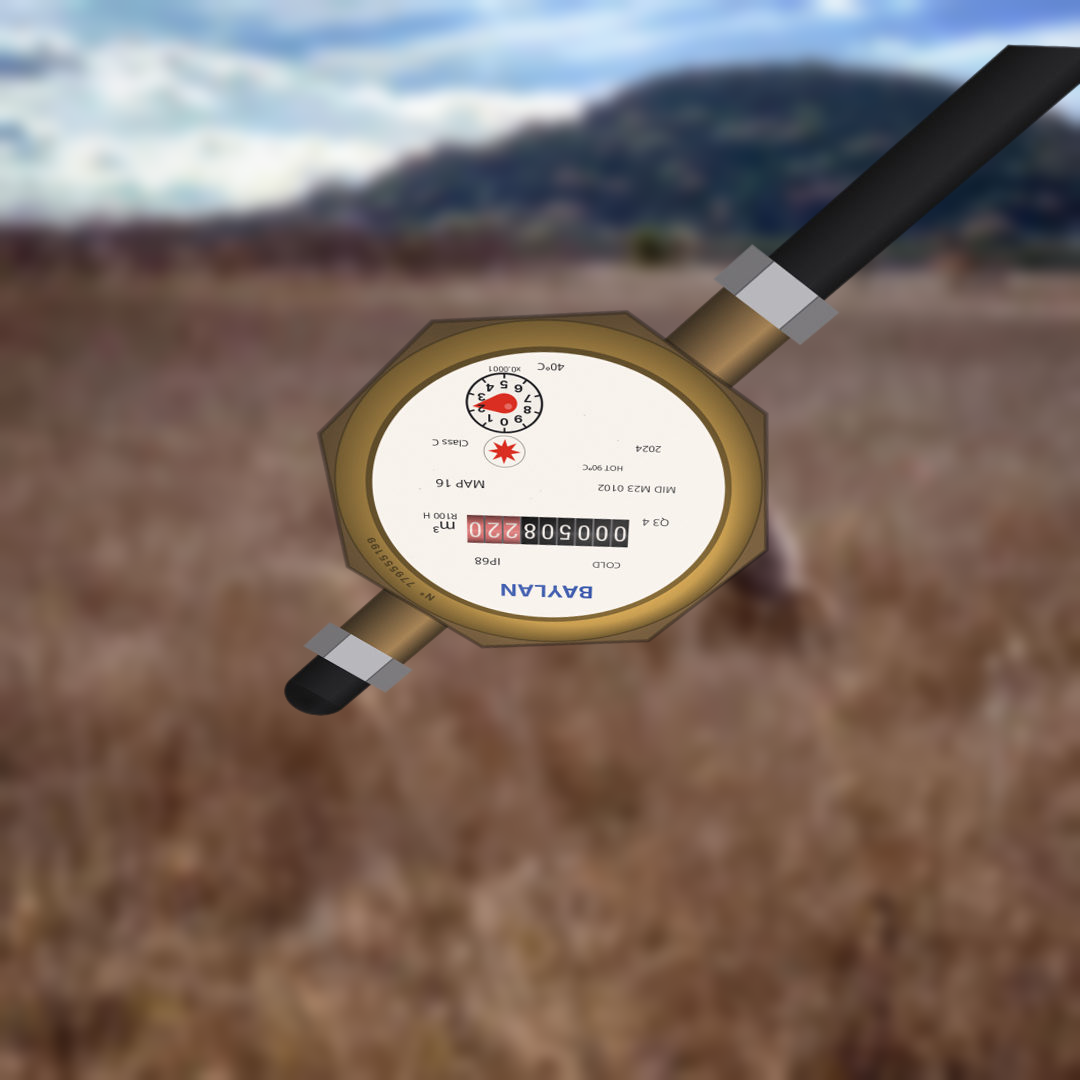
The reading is {"value": 508.2202, "unit": "m³"}
